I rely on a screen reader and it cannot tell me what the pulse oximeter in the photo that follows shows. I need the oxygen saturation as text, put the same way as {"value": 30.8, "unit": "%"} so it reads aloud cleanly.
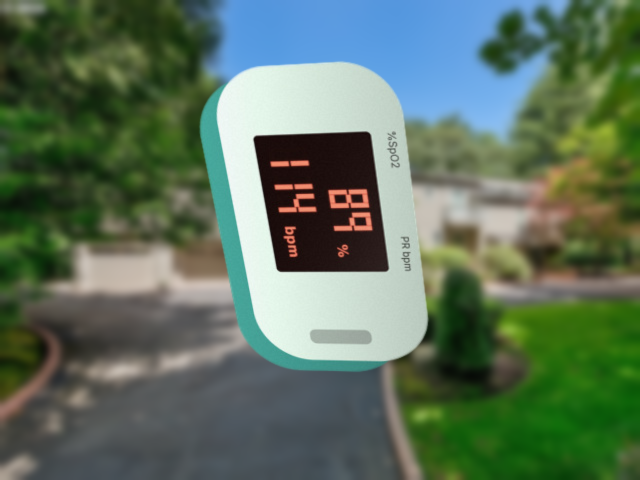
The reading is {"value": 89, "unit": "%"}
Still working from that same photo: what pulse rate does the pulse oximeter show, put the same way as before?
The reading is {"value": 114, "unit": "bpm"}
